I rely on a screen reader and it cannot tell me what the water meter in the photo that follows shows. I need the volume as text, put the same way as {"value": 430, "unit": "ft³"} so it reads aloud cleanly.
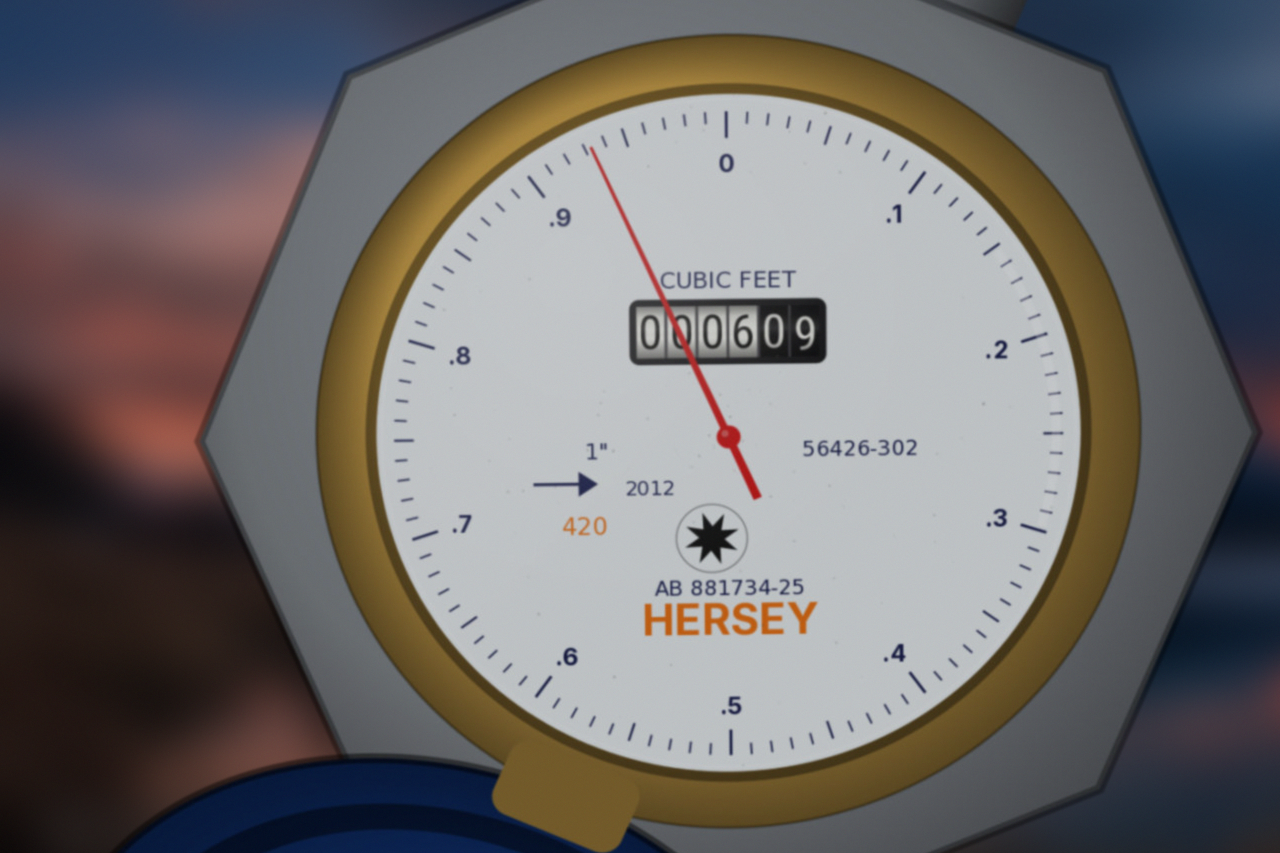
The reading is {"value": 608.93, "unit": "ft³"}
